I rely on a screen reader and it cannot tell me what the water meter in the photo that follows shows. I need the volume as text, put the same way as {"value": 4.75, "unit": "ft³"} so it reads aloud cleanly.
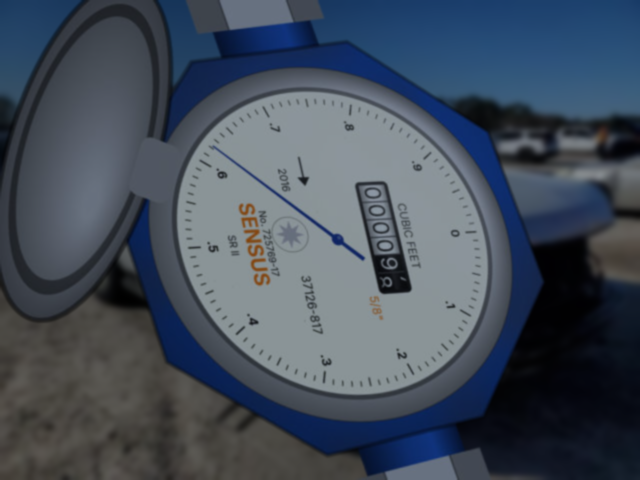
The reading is {"value": 97.62, "unit": "ft³"}
